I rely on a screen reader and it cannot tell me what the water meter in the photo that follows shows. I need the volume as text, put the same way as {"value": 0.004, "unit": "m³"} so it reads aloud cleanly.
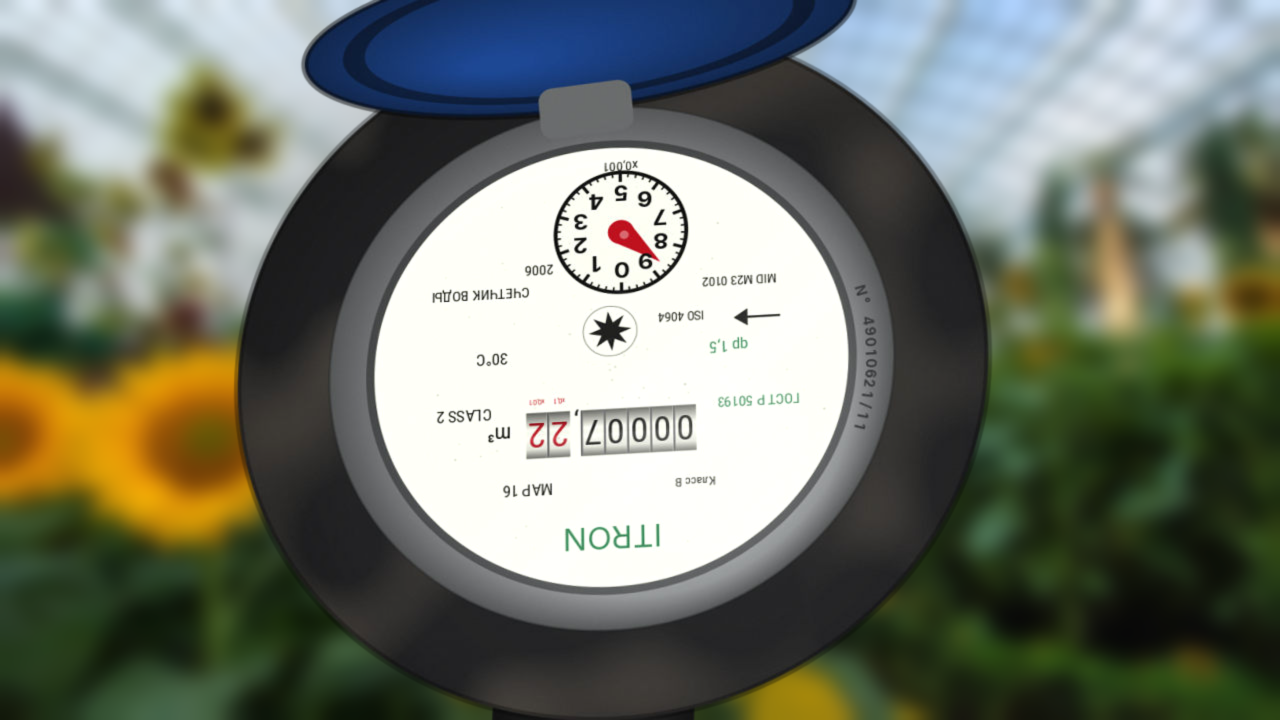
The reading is {"value": 7.228, "unit": "m³"}
